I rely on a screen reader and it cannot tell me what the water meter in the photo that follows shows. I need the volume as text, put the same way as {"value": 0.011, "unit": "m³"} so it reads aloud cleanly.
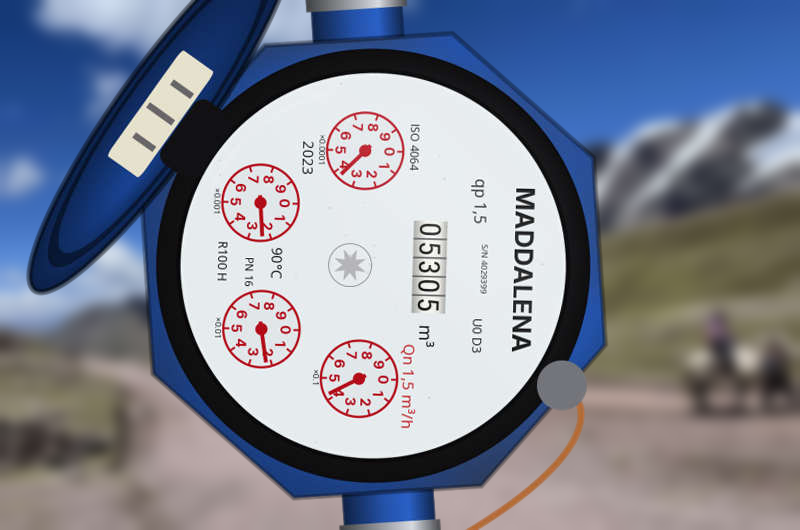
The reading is {"value": 5305.4223, "unit": "m³"}
